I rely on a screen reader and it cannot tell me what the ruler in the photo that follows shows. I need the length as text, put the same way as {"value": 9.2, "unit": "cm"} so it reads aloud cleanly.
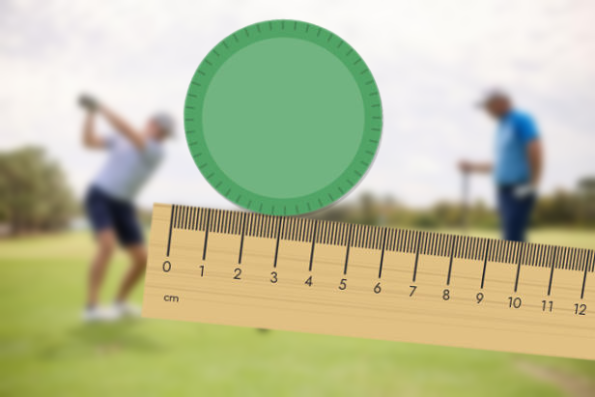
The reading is {"value": 5.5, "unit": "cm"}
